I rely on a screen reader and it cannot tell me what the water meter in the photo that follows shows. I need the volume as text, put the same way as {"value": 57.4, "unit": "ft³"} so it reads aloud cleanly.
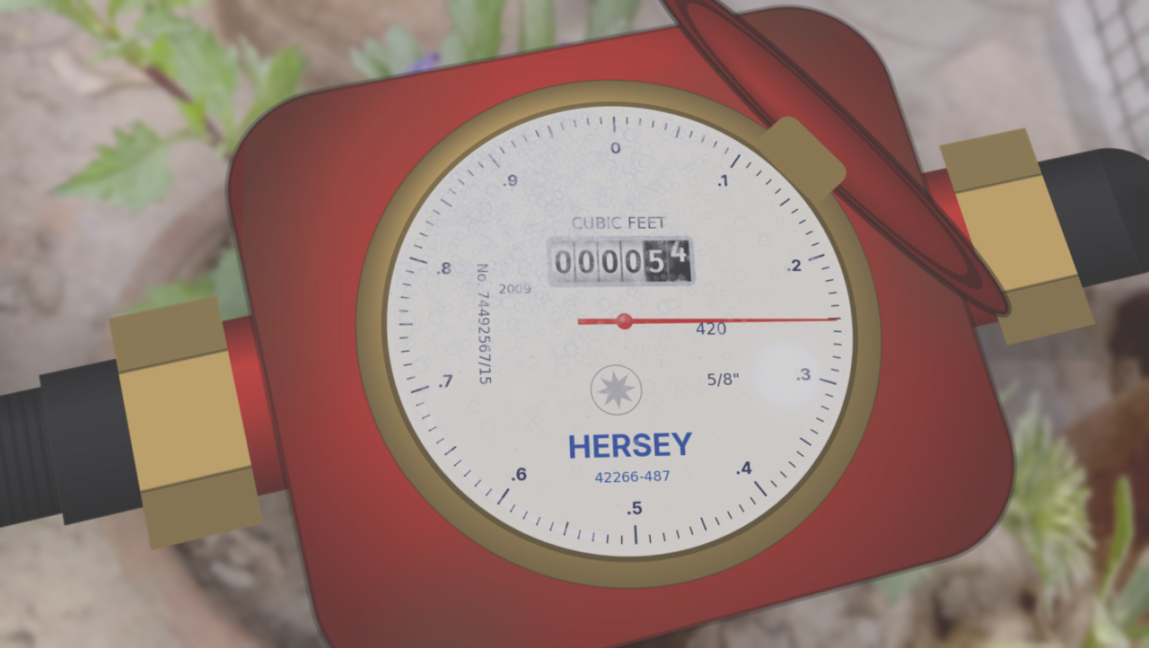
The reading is {"value": 54.25, "unit": "ft³"}
